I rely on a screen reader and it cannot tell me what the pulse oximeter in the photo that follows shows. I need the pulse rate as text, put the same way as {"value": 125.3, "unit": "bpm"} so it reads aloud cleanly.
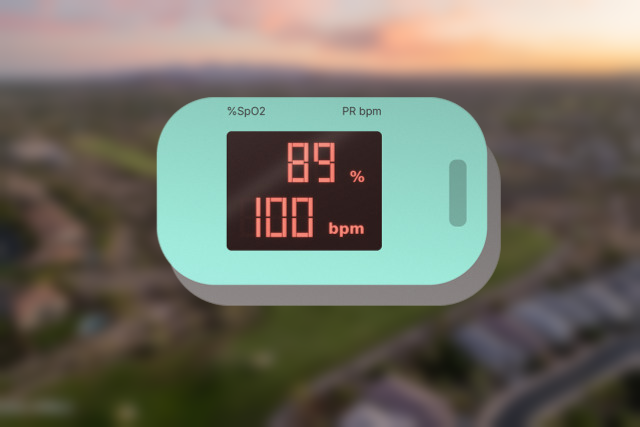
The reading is {"value": 100, "unit": "bpm"}
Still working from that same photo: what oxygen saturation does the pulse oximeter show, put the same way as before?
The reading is {"value": 89, "unit": "%"}
